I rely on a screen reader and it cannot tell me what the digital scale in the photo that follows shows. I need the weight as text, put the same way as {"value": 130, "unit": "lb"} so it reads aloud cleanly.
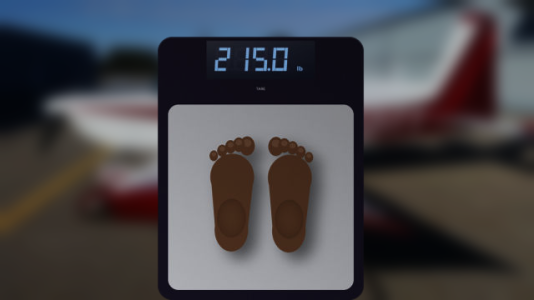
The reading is {"value": 215.0, "unit": "lb"}
